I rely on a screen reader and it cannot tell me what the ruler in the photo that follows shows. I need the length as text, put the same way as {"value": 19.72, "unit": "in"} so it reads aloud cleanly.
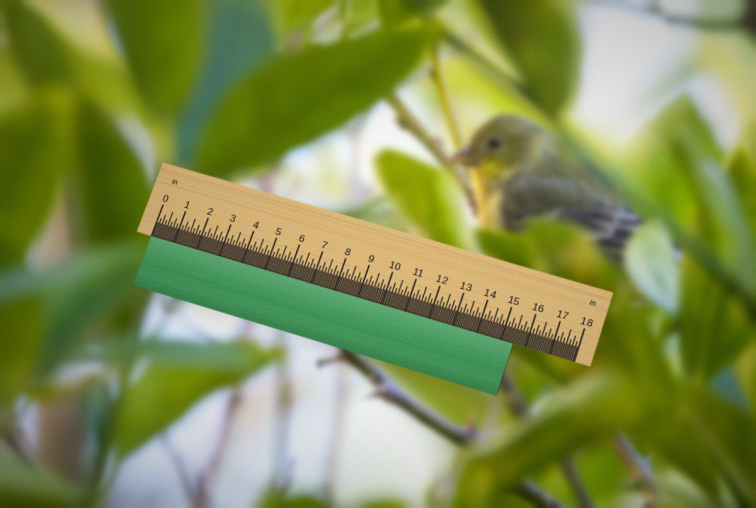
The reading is {"value": 15.5, "unit": "in"}
